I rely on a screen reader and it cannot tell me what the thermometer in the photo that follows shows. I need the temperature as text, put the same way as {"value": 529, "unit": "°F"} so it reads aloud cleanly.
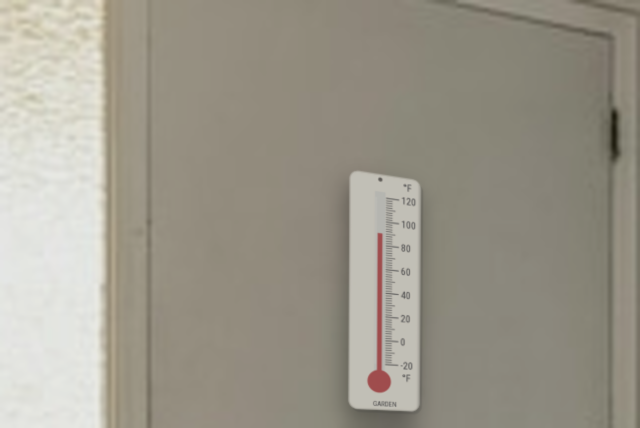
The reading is {"value": 90, "unit": "°F"}
